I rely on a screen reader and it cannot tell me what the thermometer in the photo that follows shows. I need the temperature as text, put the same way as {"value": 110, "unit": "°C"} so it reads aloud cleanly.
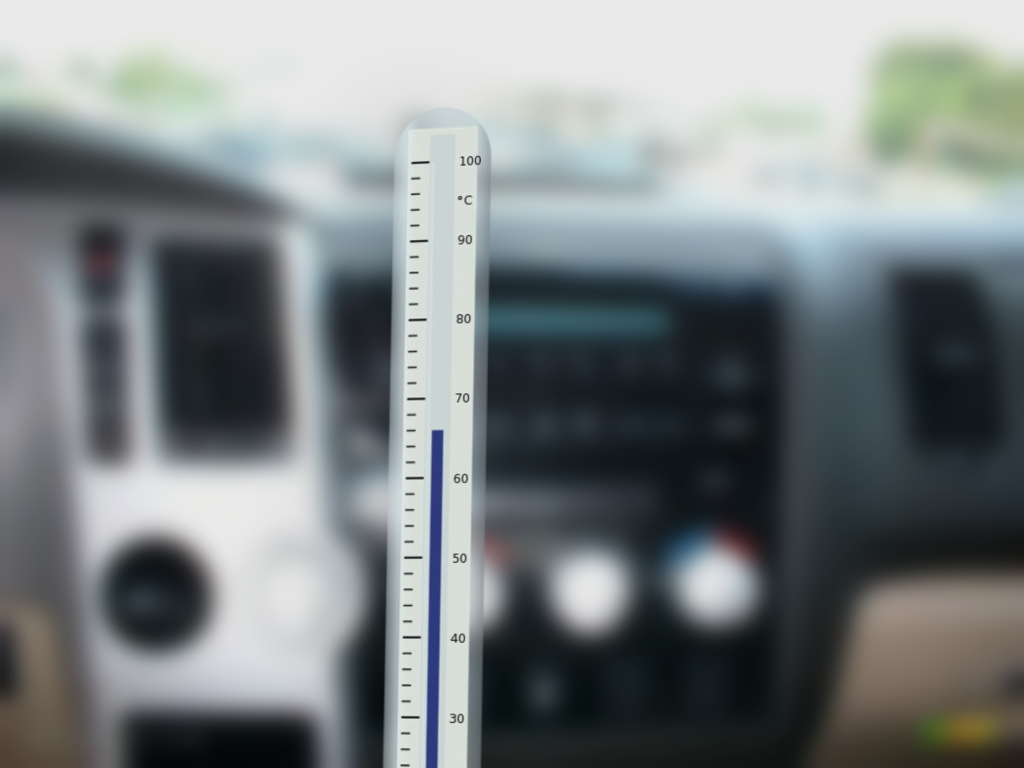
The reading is {"value": 66, "unit": "°C"}
